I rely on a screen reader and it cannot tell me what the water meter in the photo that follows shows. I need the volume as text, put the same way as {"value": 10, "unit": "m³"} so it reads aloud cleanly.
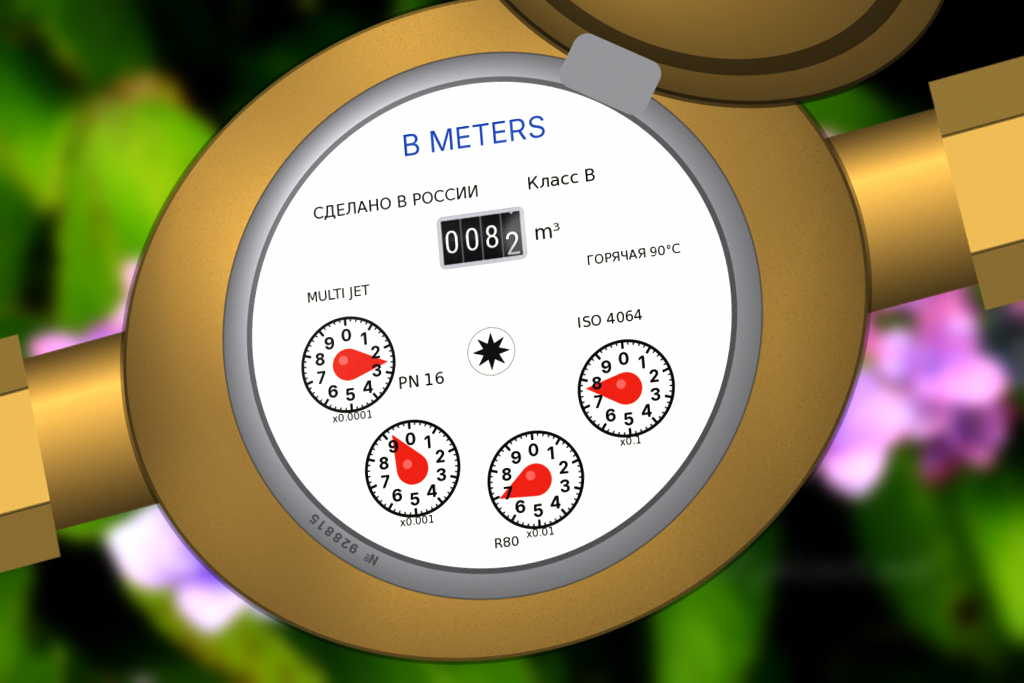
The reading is {"value": 81.7692, "unit": "m³"}
